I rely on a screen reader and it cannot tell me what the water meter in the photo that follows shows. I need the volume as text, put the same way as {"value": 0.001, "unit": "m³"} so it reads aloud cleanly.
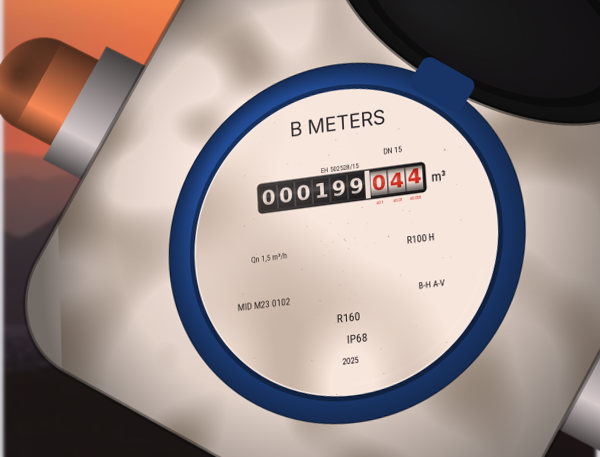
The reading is {"value": 199.044, "unit": "m³"}
